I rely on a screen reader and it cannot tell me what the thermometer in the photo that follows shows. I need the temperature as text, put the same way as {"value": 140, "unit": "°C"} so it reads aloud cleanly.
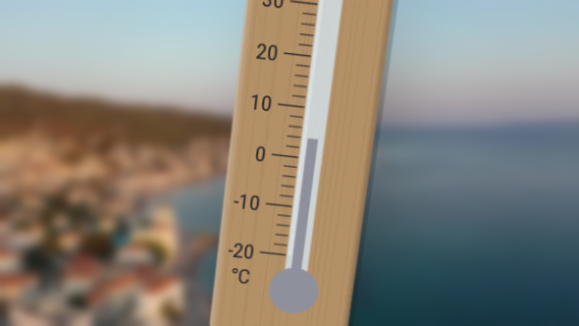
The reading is {"value": 4, "unit": "°C"}
